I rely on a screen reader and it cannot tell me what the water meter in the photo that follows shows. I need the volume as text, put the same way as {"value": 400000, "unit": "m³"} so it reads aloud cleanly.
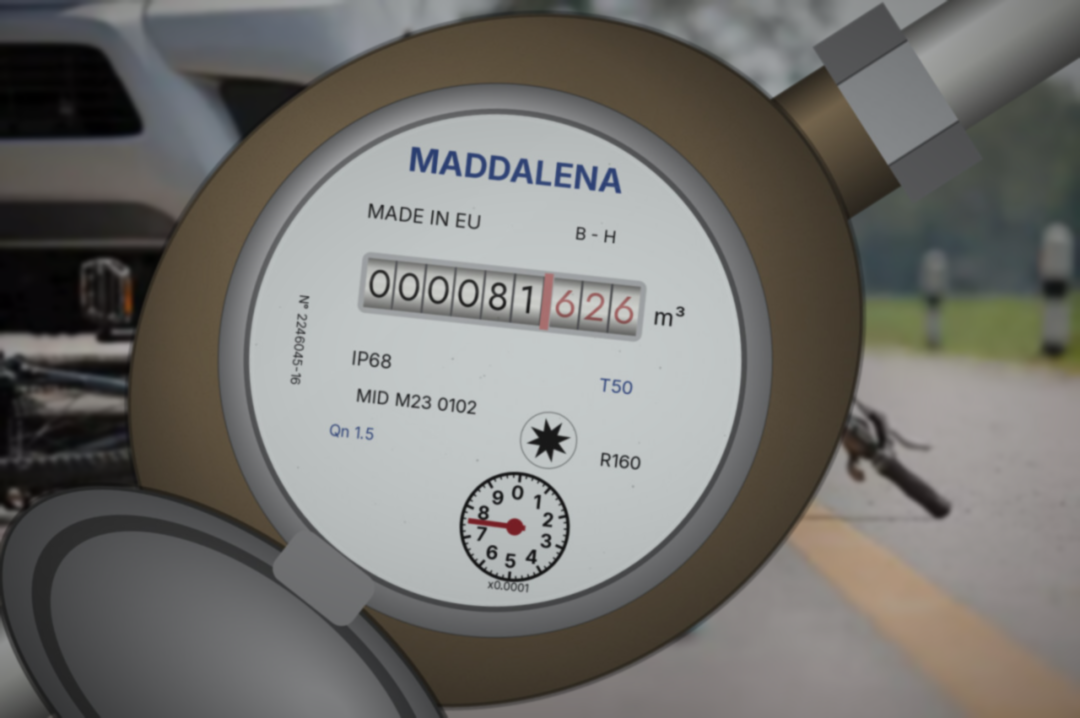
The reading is {"value": 81.6267, "unit": "m³"}
